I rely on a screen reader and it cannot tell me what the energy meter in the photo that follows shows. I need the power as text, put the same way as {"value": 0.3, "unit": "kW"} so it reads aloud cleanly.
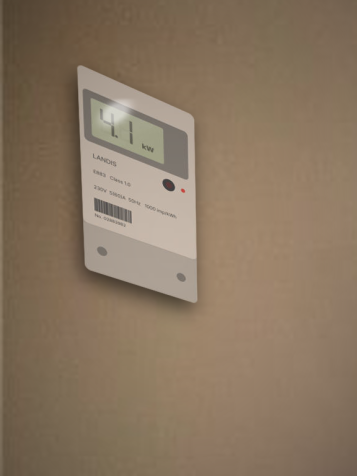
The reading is {"value": 4.1, "unit": "kW"}
